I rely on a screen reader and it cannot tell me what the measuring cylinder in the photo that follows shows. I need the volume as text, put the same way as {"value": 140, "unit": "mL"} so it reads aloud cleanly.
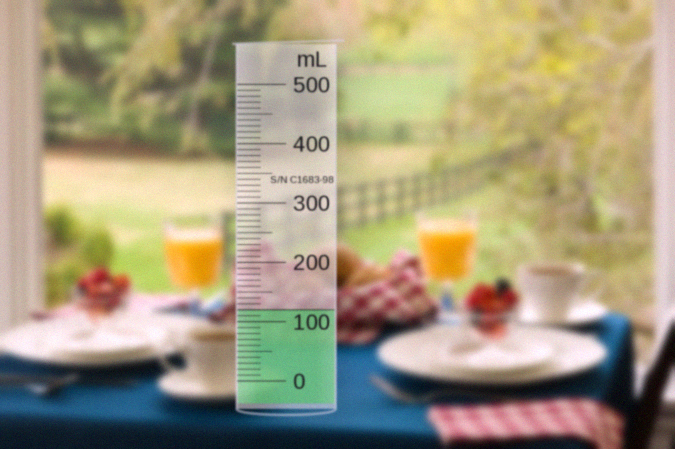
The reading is {"value": 120, "unit": "mL"}
